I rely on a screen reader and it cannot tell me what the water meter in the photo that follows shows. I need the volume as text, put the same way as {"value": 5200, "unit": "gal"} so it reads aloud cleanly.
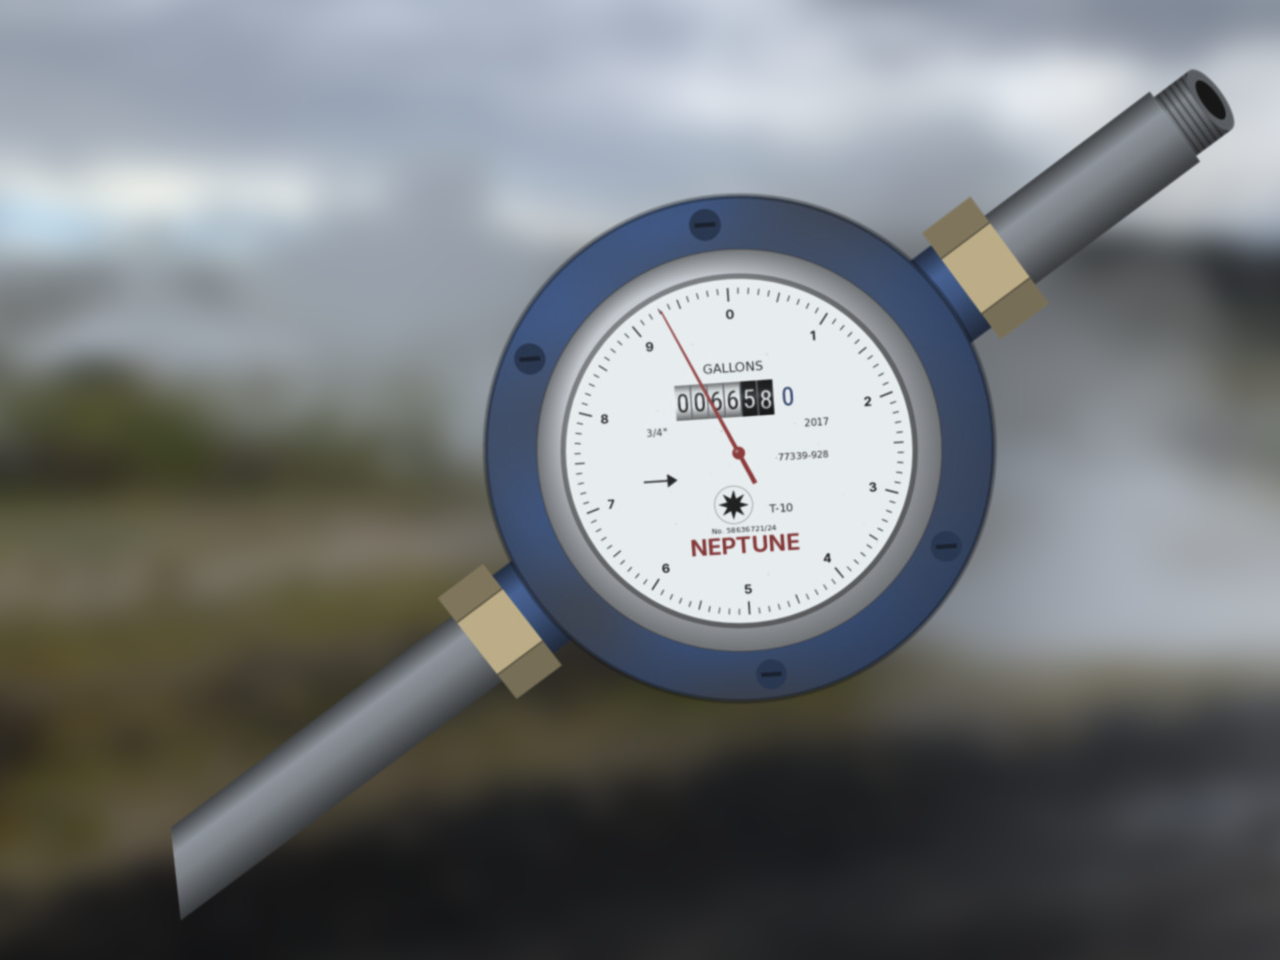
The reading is {"value": 66579.3, "unit": "gal"}
